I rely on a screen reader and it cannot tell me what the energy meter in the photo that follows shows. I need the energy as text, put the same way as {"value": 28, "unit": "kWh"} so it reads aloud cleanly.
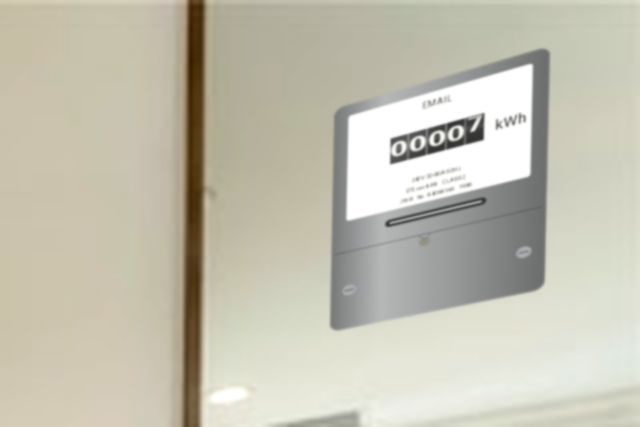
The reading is {"value": 7, "unit": "kWh"}
